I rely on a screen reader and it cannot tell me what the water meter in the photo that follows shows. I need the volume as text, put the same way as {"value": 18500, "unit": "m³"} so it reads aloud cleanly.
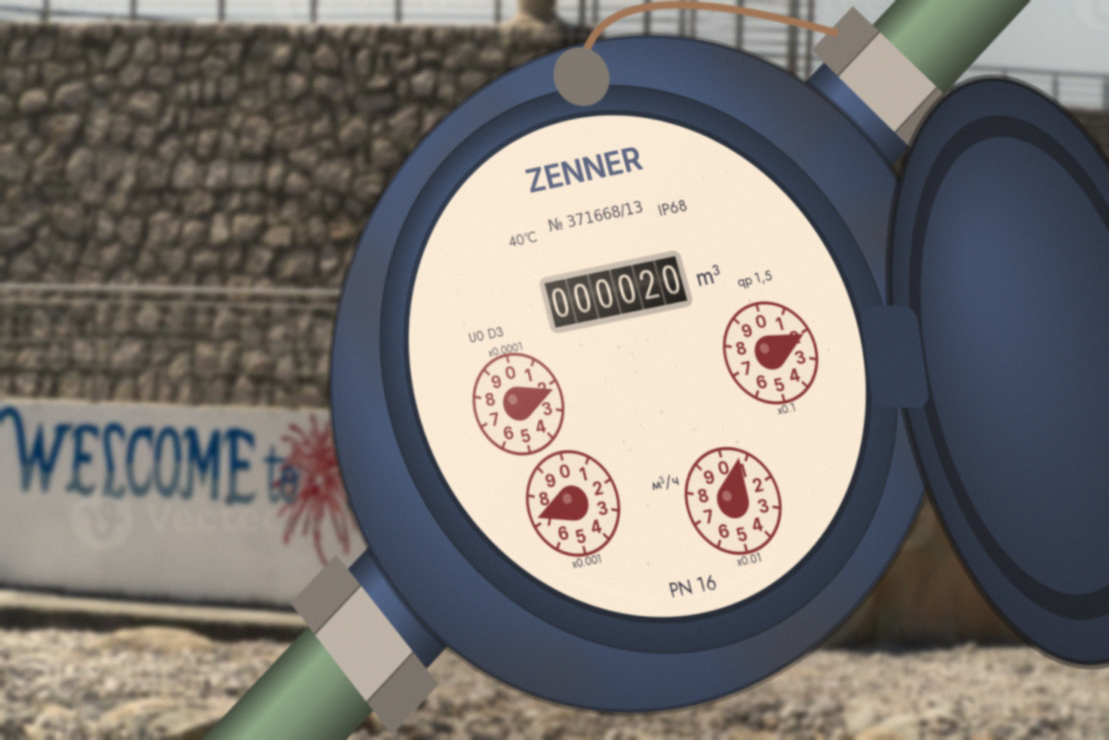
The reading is {"value": 20.2072, "unit": "m³"}
